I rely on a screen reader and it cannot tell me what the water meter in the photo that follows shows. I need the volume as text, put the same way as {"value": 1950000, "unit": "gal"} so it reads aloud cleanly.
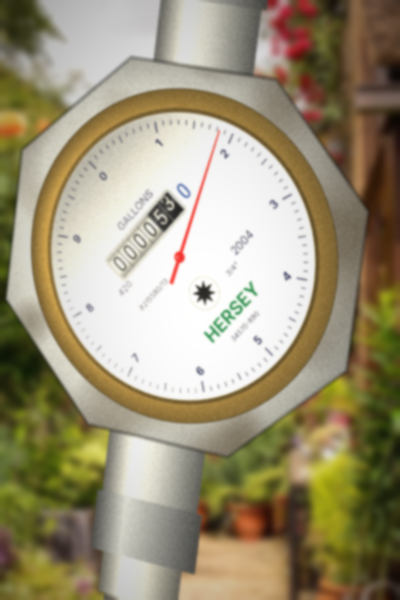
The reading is {"value": 531.8, "unit": "gal"}
